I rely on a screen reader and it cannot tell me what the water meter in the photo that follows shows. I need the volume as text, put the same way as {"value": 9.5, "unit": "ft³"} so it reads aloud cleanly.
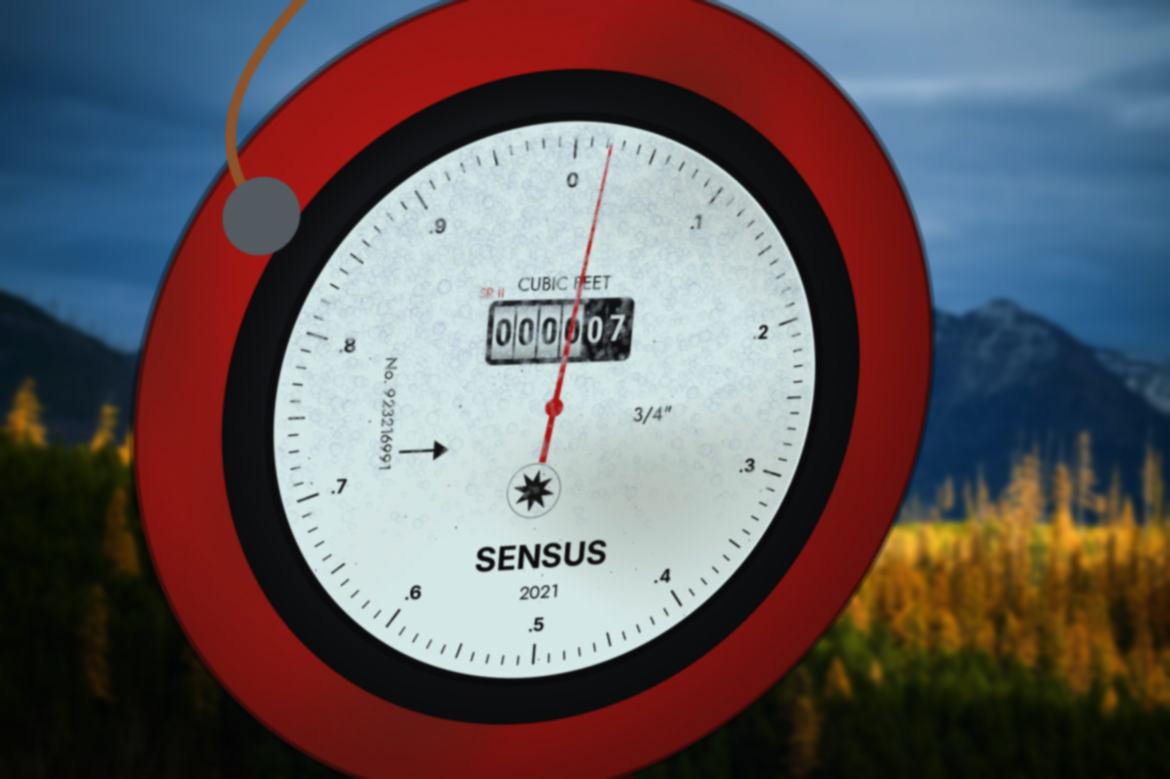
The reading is {"value": 7.02, "unit": "ft³"}
